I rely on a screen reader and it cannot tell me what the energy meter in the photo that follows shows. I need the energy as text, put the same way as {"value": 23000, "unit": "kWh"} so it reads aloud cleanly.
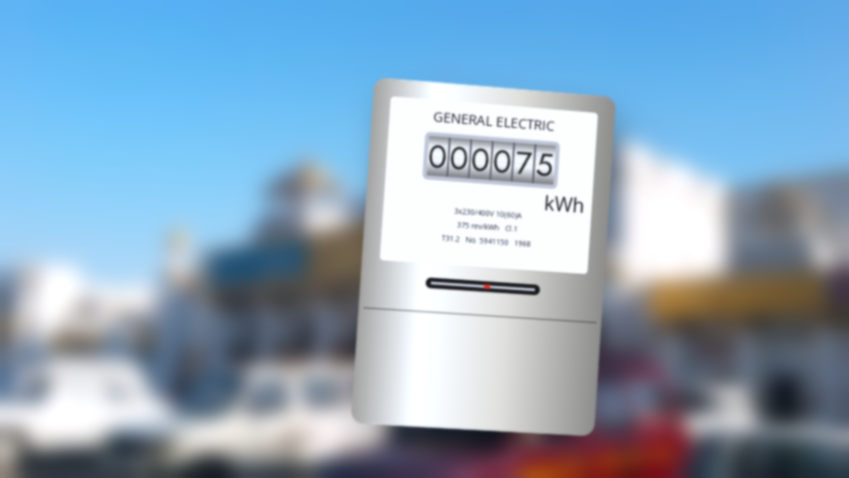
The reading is {"value": 75, "unit": "kWh"}
